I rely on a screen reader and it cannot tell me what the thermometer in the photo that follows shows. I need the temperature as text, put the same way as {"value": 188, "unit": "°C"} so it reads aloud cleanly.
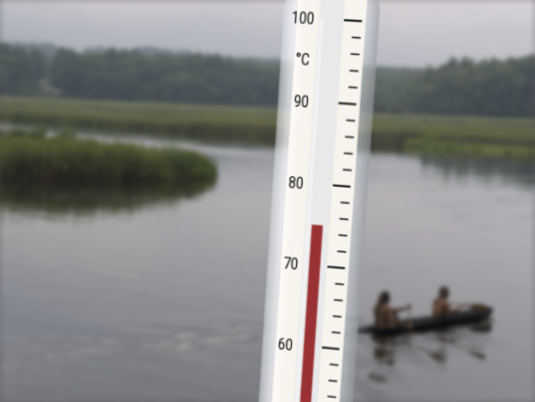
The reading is {"value": 75, "unit": "°C"}
